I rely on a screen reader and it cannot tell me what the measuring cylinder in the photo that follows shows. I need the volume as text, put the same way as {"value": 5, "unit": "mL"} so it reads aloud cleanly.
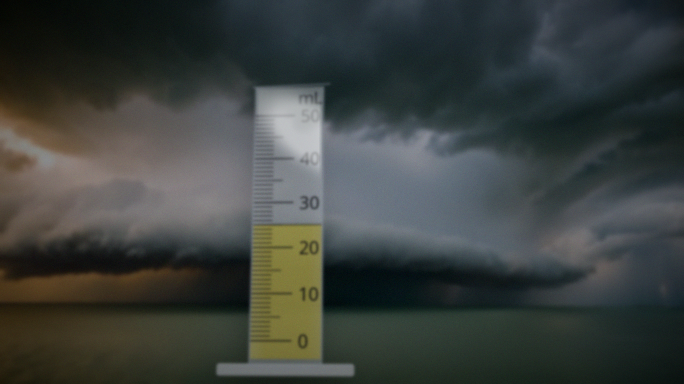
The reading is {"value": 25, "unit": "mL"}
